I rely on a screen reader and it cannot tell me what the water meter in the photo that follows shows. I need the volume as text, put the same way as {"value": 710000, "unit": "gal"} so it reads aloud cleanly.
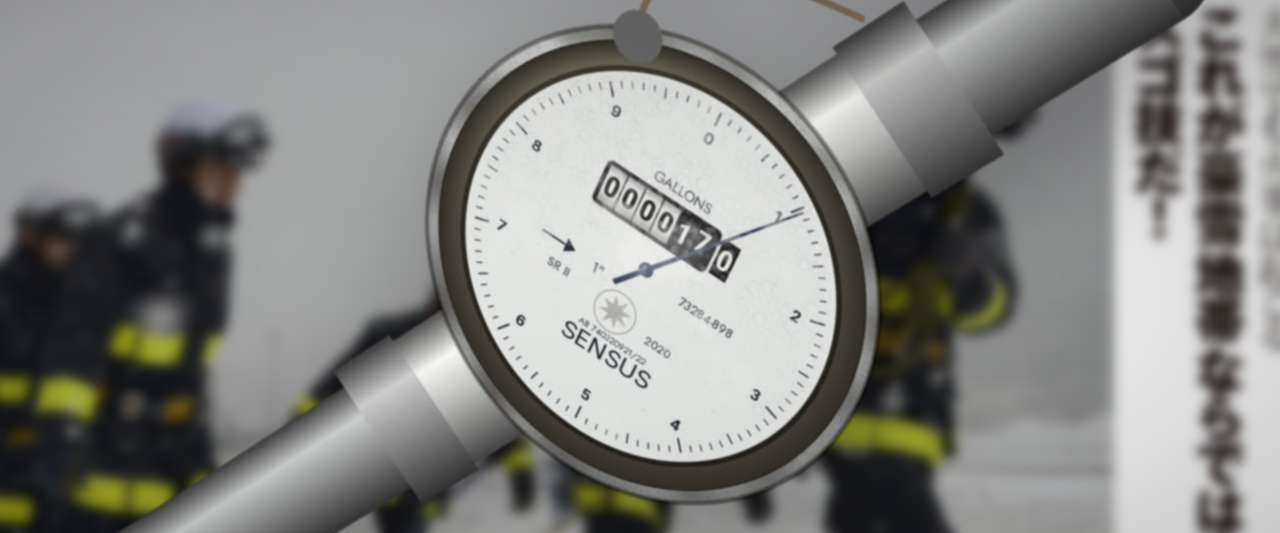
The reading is {"value": 171.0, "unit": "gal"}
